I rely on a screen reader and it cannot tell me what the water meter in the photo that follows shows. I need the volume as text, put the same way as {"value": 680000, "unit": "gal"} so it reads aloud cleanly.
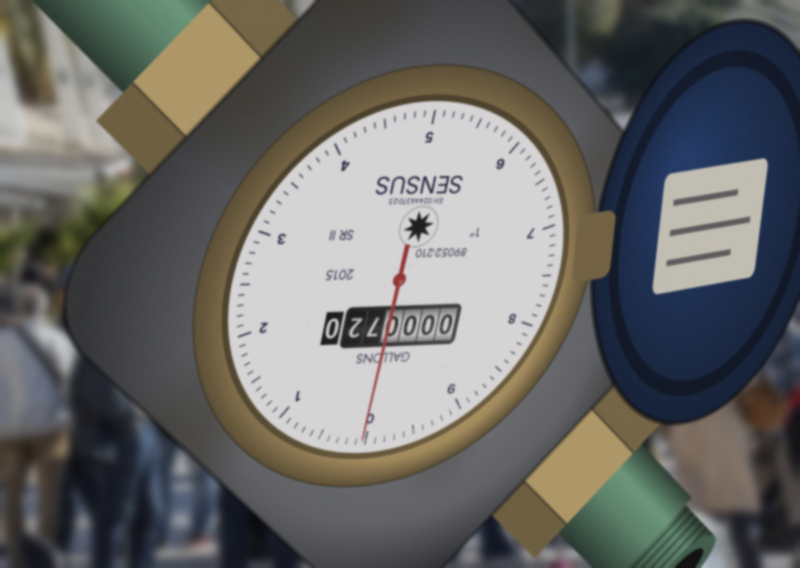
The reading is {"value": 720.0, "unit": "gal"}
